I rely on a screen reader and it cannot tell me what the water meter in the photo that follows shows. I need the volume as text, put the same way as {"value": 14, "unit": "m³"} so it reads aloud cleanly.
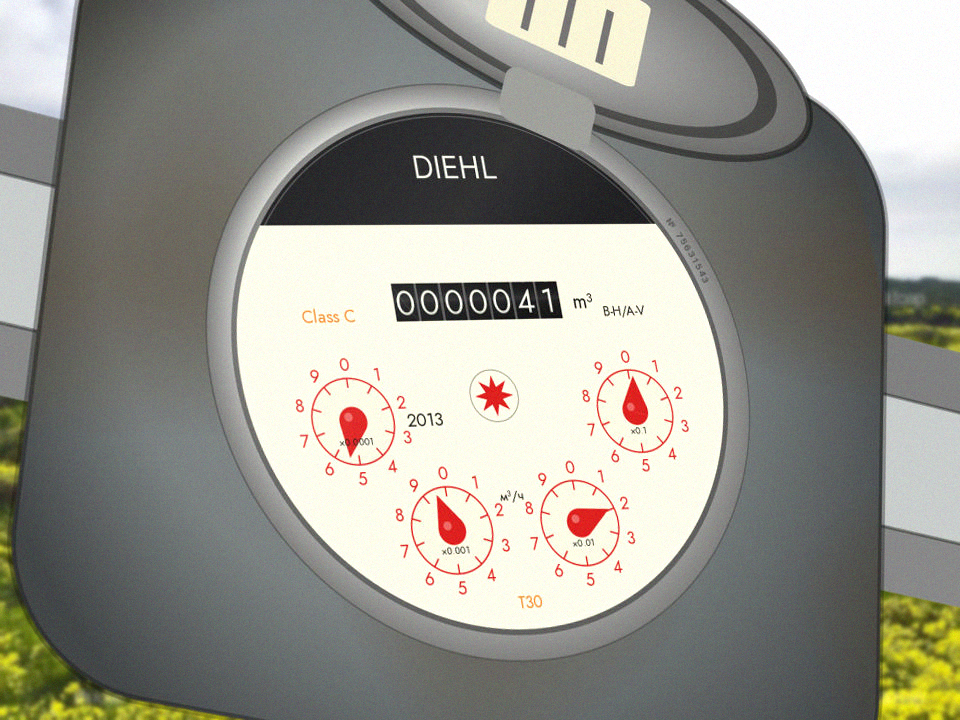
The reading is {"value": 41.0195, "unit": "m³"}
